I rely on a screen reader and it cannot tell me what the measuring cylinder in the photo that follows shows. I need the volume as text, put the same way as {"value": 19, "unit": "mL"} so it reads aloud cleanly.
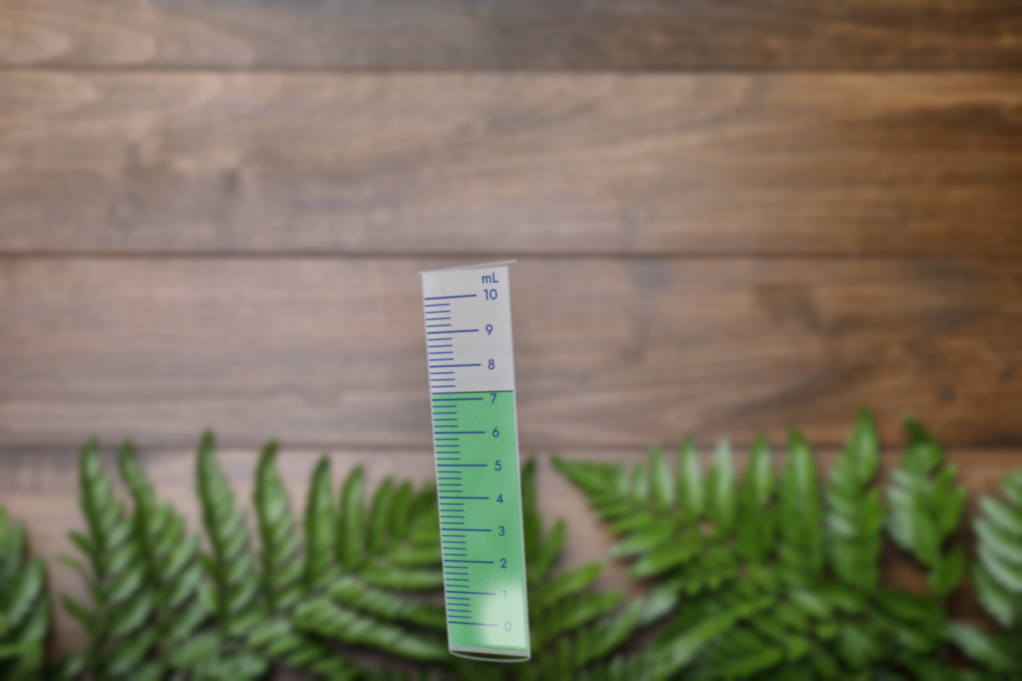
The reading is {"value": 7.2, "unit": "mL"}
